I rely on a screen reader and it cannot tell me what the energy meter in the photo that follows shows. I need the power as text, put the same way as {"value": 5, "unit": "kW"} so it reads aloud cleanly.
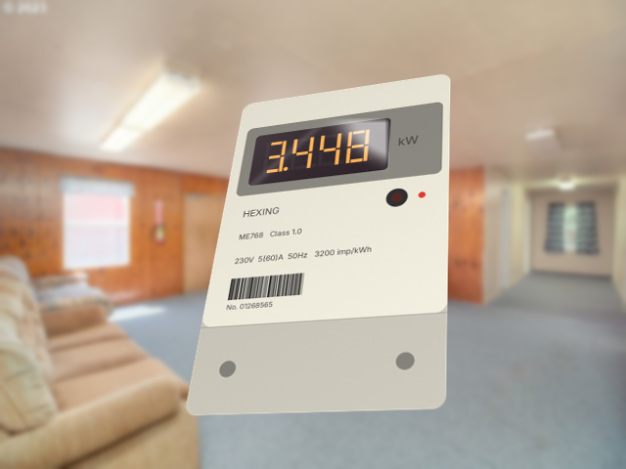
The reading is {"value": 3.448, "unit": "kW"}
